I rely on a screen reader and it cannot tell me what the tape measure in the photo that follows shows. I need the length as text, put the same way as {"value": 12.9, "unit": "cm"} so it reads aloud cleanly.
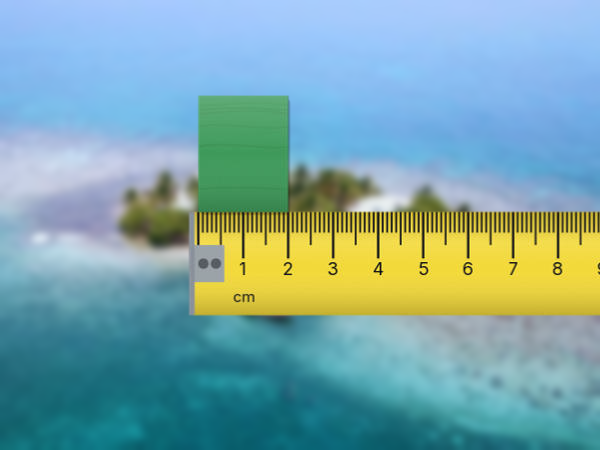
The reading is {"value": 2, "unit": "cm"}
